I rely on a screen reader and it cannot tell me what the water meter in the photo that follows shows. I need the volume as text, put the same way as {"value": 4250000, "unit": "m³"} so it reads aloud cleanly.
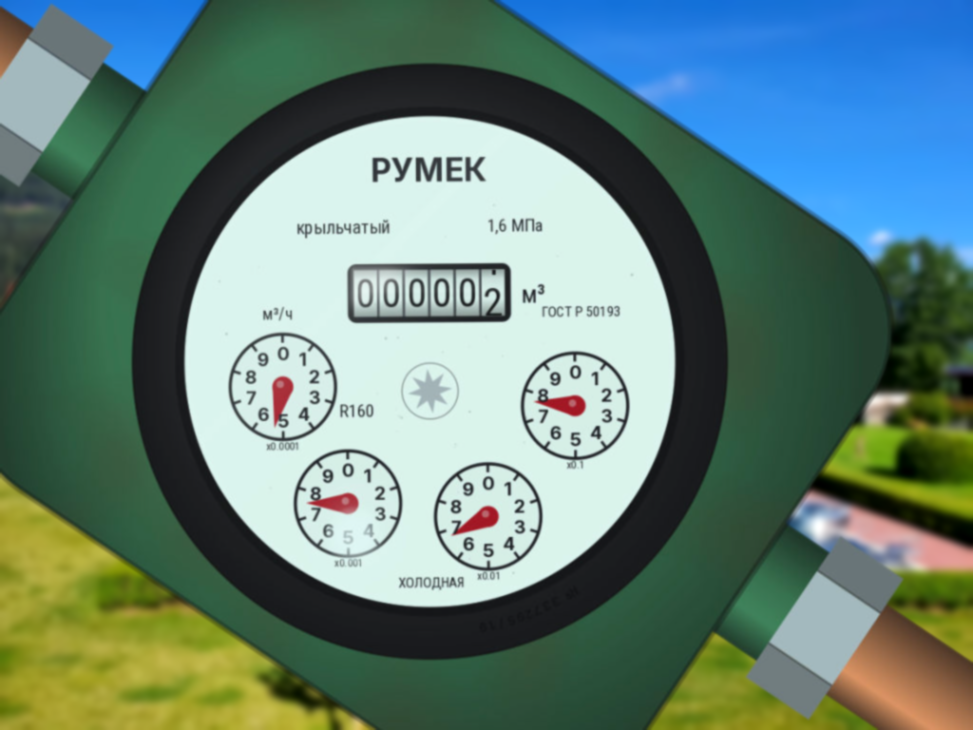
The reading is {"value": 1.7675, "unit": "m³"}
